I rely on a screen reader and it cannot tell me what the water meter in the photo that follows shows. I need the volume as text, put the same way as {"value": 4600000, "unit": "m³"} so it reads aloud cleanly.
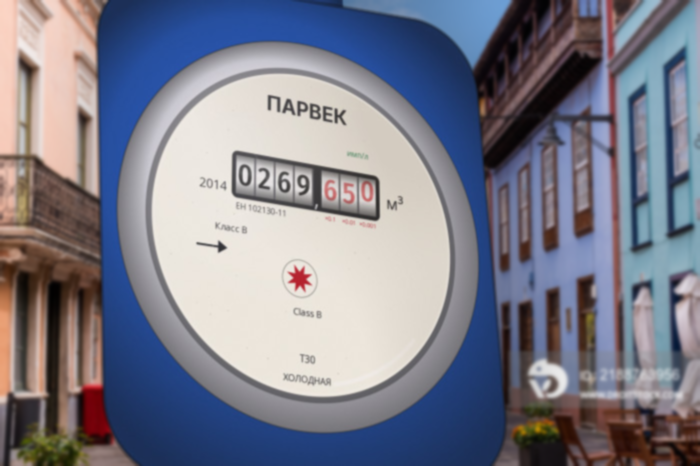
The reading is {"value": 269.650, "unit": "m³"}
